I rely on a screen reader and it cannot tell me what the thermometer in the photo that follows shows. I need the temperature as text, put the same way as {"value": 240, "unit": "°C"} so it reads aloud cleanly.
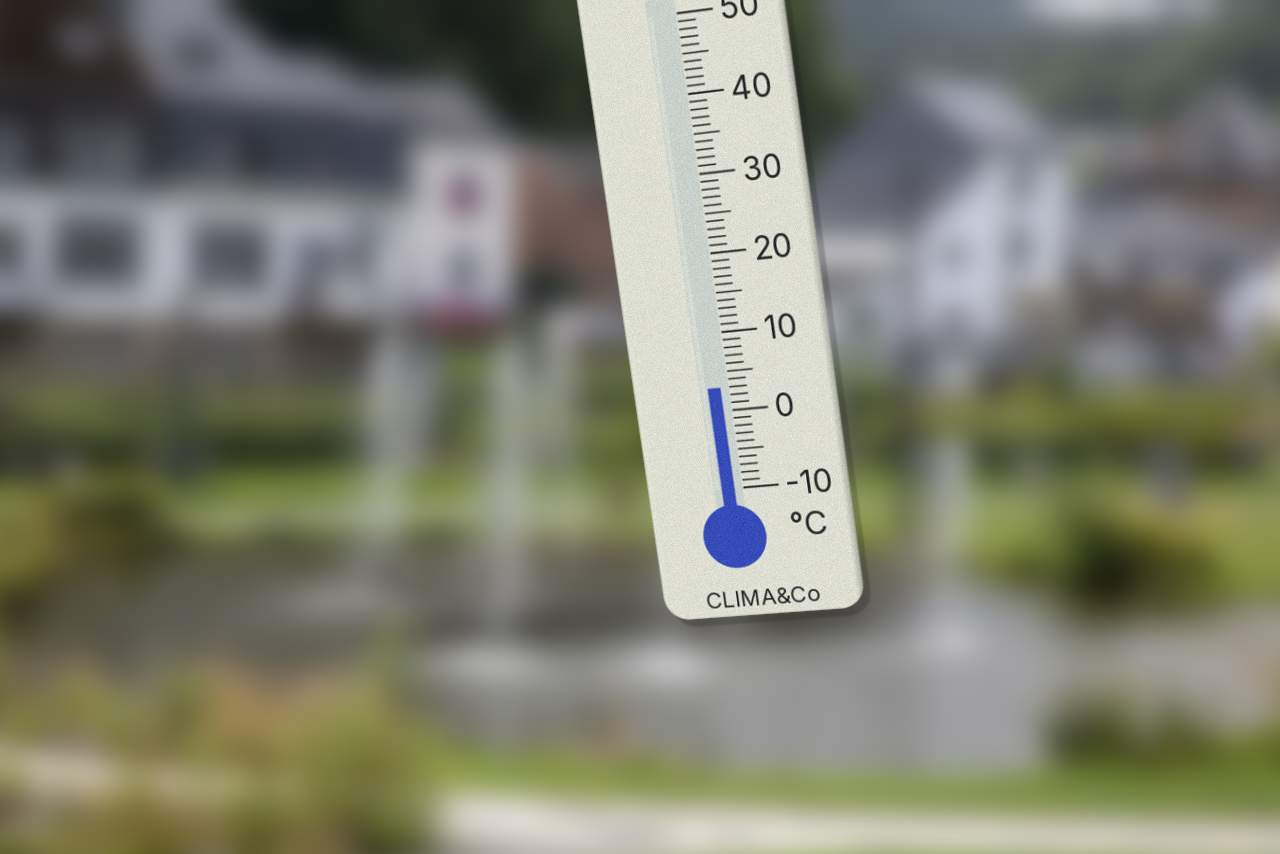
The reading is {"value": 3, "unit": "°C"}
